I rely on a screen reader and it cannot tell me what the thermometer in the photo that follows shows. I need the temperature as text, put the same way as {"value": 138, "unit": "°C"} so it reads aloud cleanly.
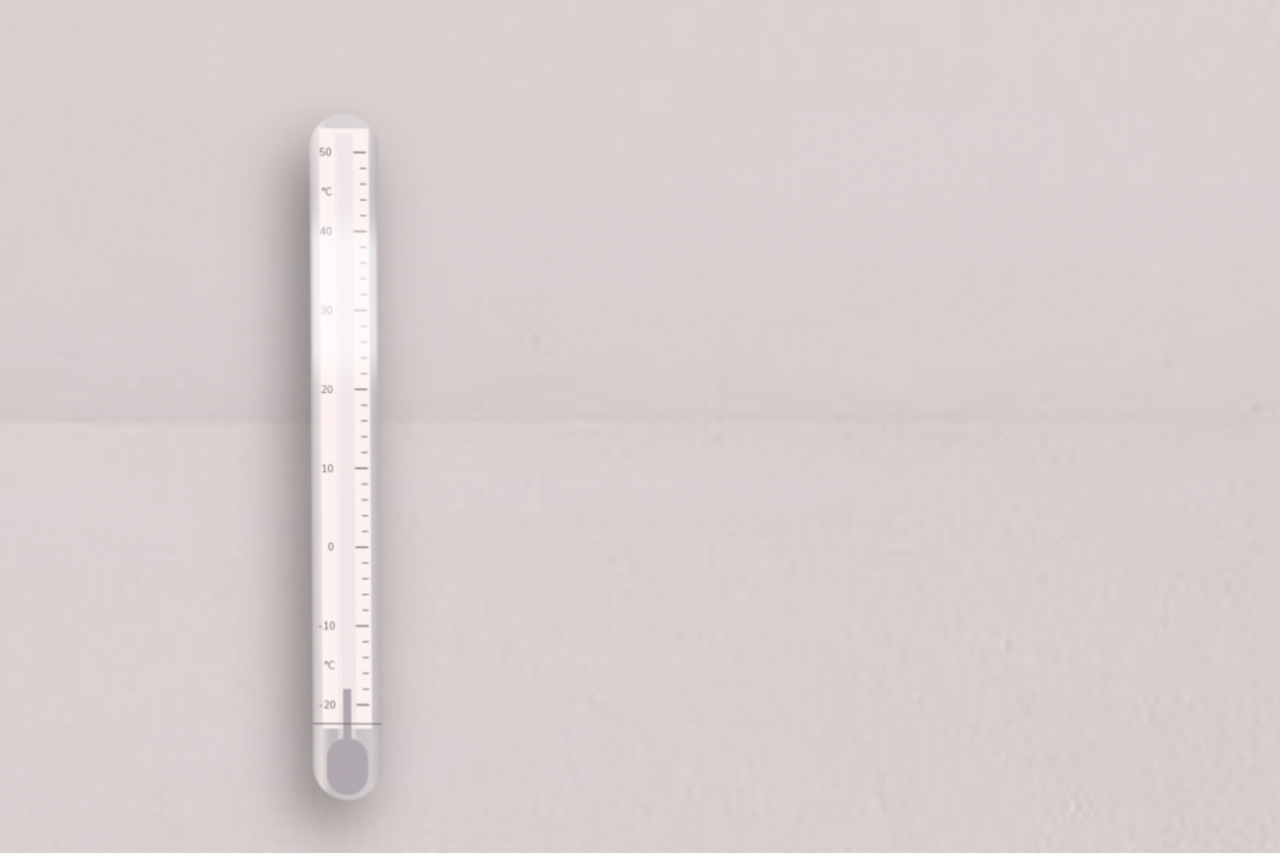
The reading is {"value": -18, "unit": "°C"}
